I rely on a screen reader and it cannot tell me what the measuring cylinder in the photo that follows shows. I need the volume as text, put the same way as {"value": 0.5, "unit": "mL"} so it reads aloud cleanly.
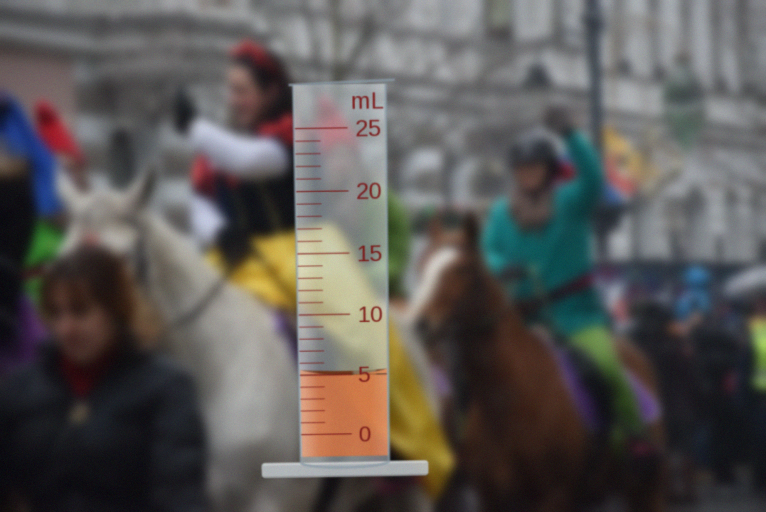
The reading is {"value": 5, "unit": "mL"}
